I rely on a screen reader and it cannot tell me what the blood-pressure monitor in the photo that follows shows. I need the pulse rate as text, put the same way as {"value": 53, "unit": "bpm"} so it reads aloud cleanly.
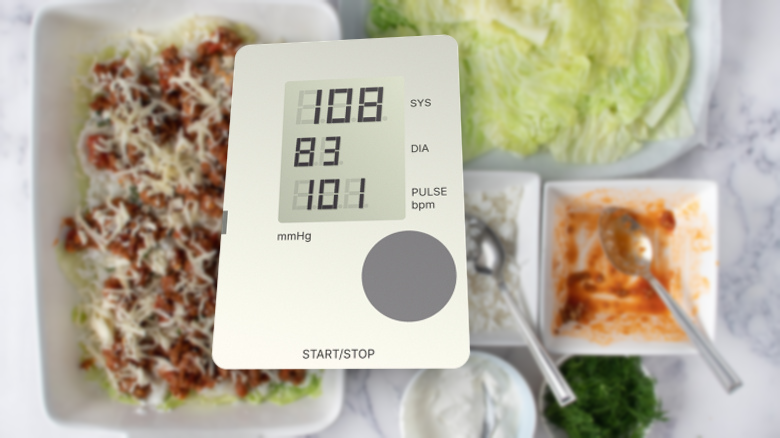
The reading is {"value": 101, "unit": "bpm"}
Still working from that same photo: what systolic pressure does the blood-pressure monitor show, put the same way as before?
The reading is {"value": 108, "unit": "mmHg"}
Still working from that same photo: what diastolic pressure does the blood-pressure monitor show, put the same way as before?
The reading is {"value": 83, "unit": "mmHg"}
